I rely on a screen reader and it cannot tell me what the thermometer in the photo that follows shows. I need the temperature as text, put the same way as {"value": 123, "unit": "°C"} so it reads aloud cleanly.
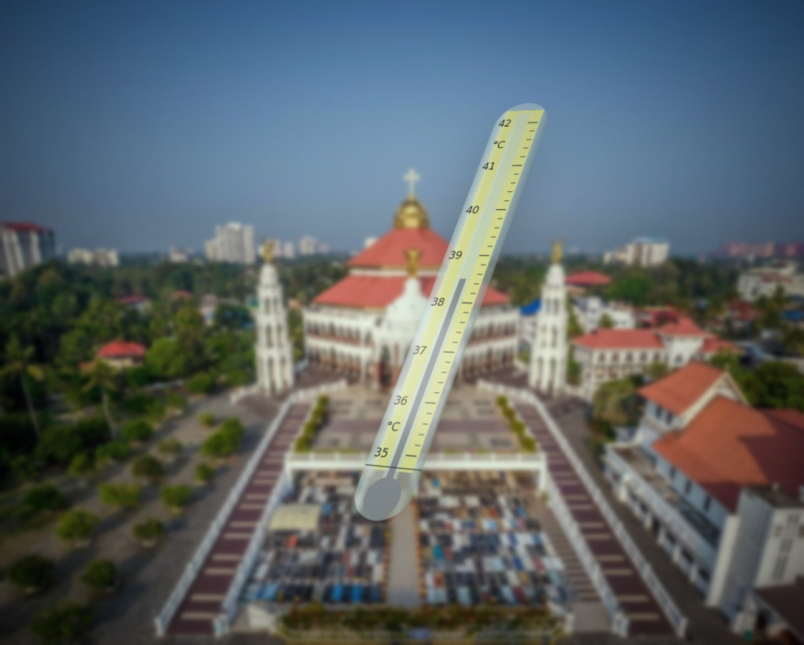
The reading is {"value": 38.5, "unit": "°C"}
